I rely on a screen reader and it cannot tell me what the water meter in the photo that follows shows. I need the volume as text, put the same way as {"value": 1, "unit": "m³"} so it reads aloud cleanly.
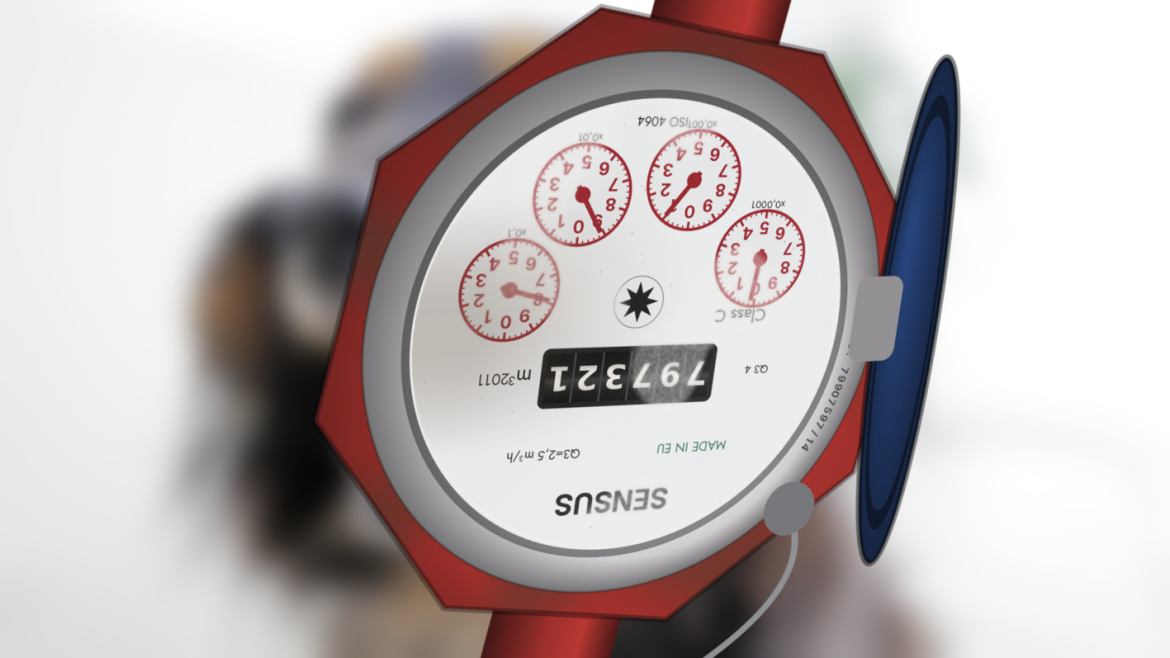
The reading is {"value": 797321.7910, "unit": "m³"}
